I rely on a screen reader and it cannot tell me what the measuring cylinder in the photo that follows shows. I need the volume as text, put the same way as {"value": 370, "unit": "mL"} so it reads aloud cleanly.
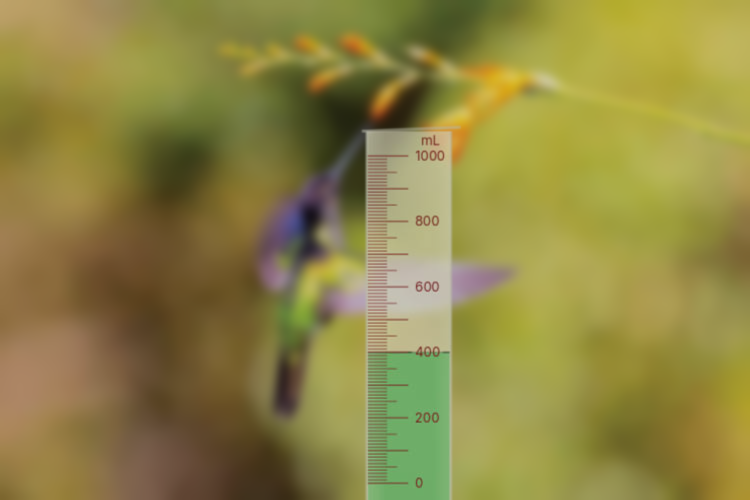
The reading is {"value": 400, "unit": "mL"}
